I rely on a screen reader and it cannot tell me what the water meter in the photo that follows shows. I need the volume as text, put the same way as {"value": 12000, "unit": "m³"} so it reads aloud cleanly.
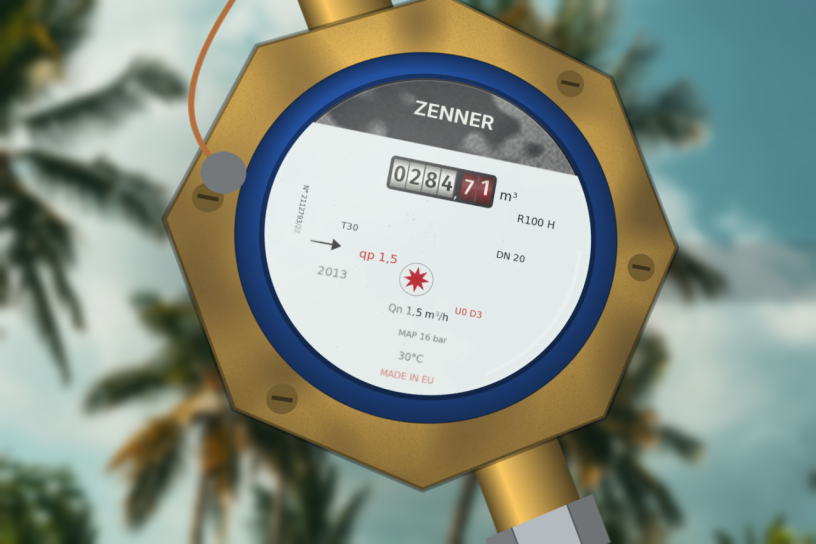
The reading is {"value": 284.71, "unit": "m³"}
